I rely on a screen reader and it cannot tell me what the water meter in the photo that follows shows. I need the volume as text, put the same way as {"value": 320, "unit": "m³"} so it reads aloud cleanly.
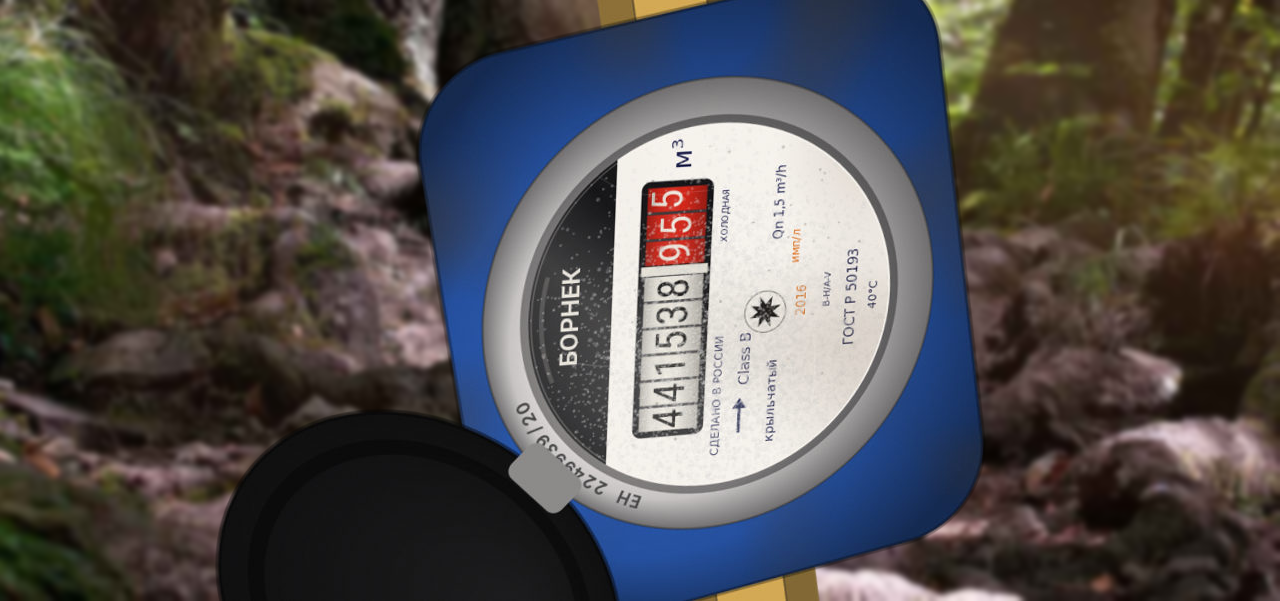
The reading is {"value": 441538.955, "unit": "m³"}
